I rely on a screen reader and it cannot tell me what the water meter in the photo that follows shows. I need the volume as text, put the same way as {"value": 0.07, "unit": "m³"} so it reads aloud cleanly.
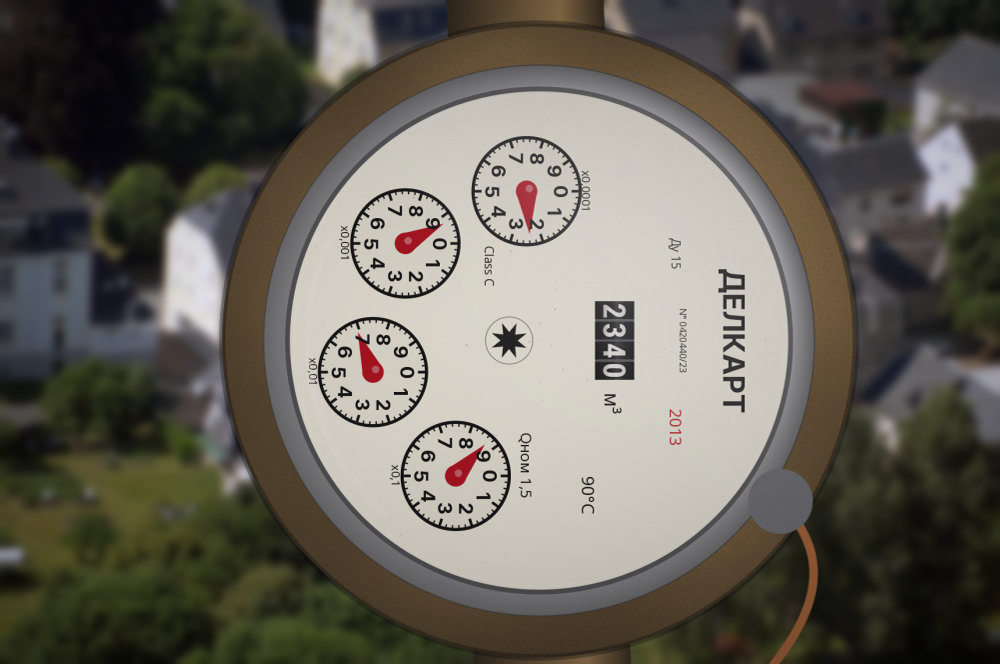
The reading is {"value": 2340.8692, "unit": "m³"}
